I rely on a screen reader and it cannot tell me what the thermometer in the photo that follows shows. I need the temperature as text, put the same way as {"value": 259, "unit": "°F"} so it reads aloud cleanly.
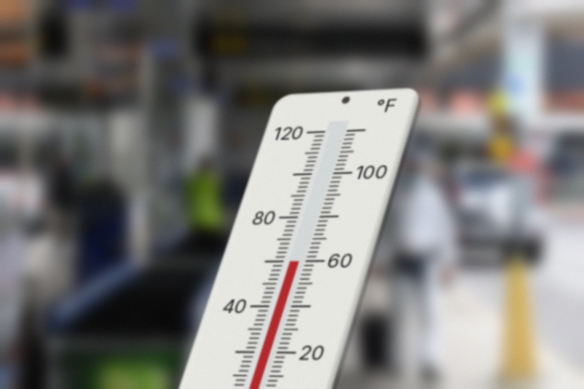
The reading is {"value": 60, "unit": "°F"}
